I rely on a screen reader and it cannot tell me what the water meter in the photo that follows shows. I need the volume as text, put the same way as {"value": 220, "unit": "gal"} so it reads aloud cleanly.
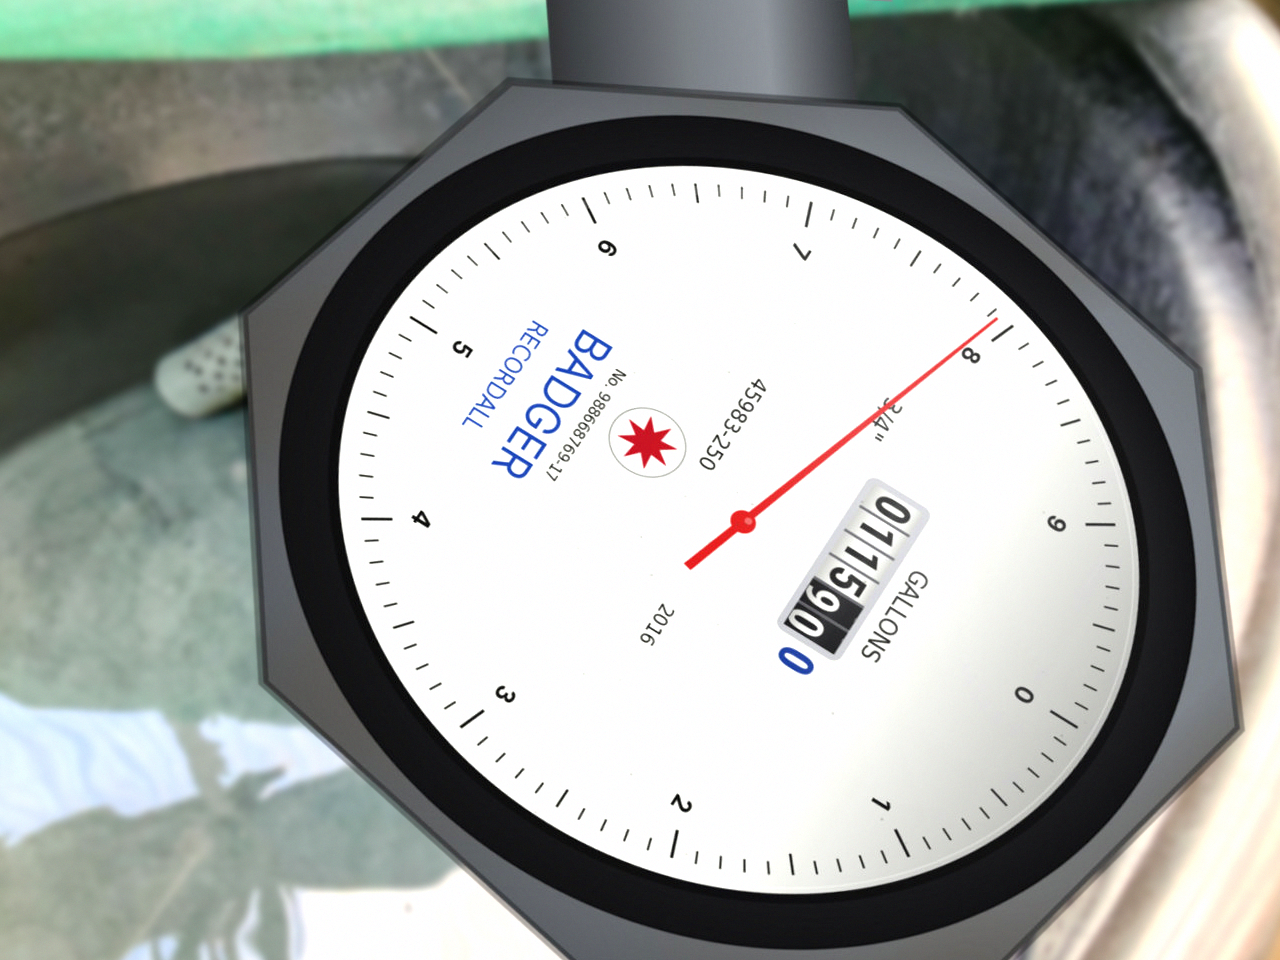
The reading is {"value": 115897.9, "unit": "gal"}
